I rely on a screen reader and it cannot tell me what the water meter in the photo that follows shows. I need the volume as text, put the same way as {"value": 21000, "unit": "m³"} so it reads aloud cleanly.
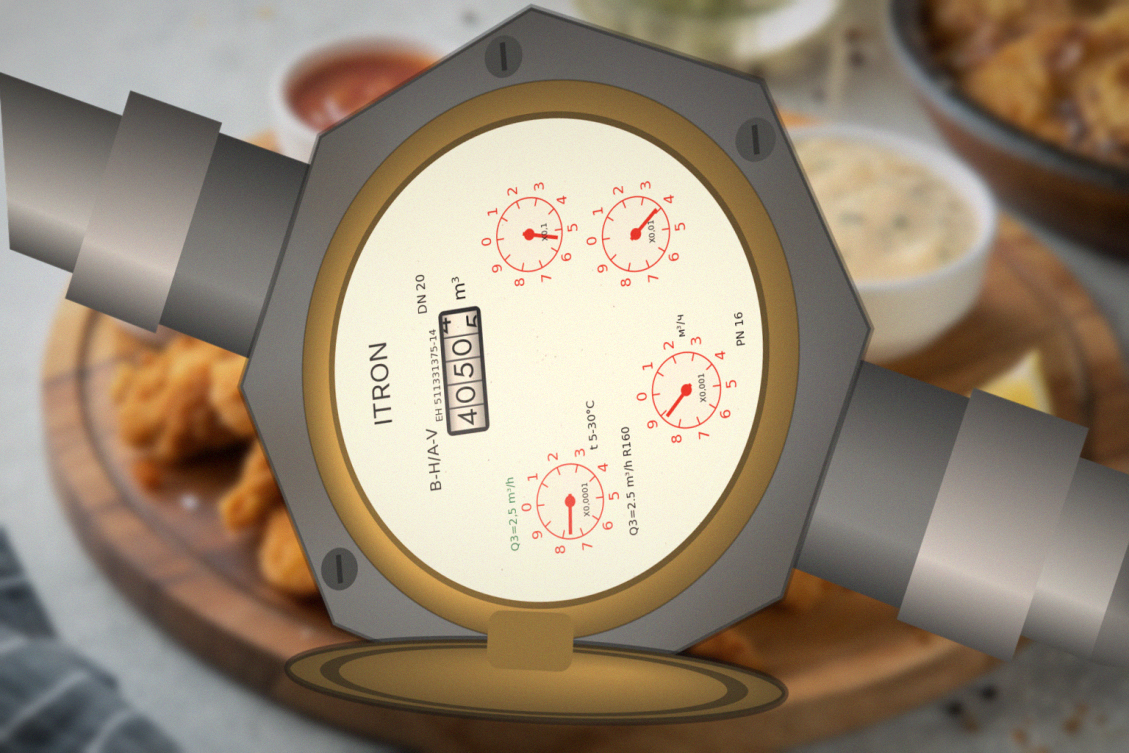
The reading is {"value": 40504.5387, "unit": "m³"}
